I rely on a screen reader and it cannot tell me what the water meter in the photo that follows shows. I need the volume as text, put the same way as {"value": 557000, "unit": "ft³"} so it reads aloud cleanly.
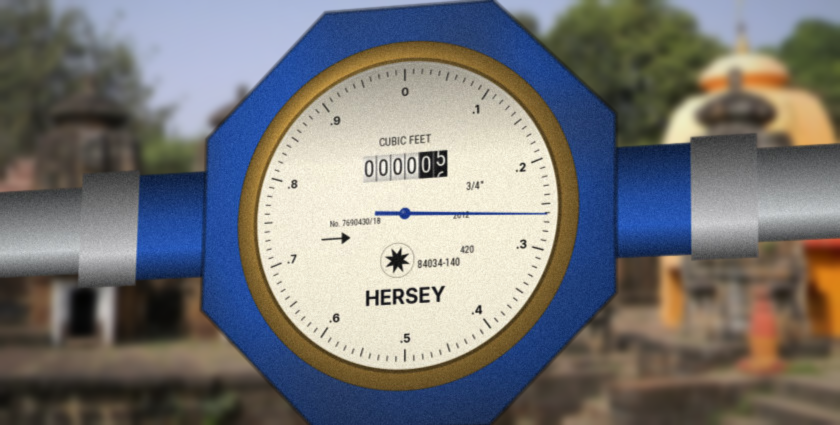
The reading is {"value": 5.26, "unit": "ft³"}
